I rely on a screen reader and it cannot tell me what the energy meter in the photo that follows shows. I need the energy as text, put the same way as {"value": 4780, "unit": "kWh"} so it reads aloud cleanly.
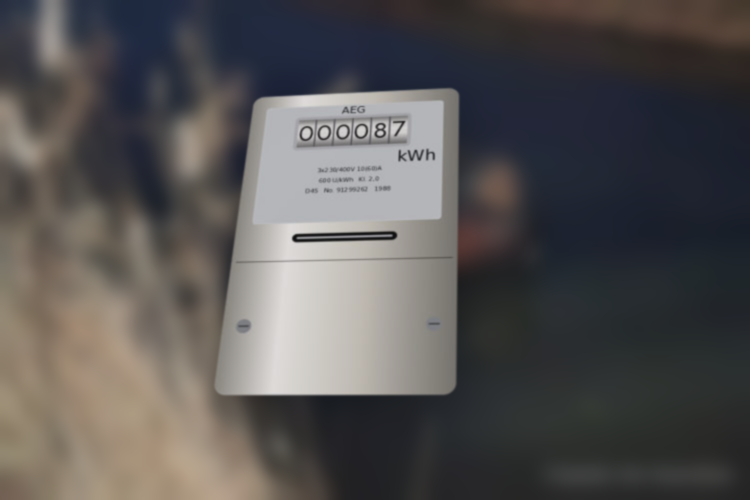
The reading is {"value": 87, "unit": "kWh"}
